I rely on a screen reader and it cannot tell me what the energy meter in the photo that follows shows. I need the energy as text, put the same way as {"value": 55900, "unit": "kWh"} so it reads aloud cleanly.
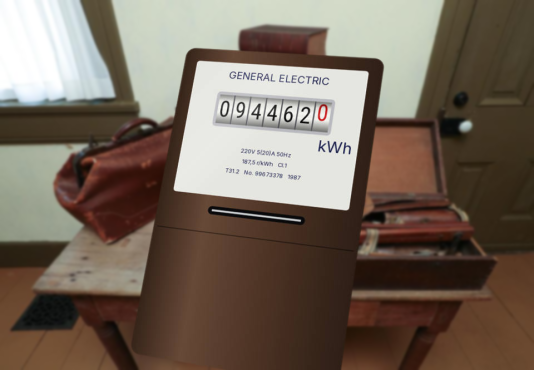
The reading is {"value": 94462.0, "unit": "kWh"}
